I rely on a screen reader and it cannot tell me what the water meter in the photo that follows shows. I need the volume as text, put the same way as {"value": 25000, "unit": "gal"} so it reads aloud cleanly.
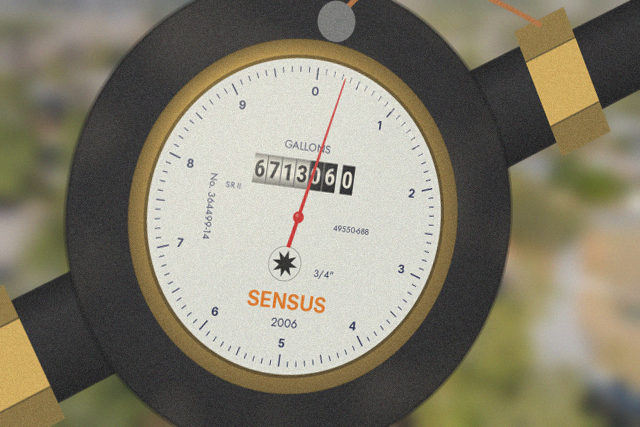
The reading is {"value": 6713060.3, "unit": "gal"}
